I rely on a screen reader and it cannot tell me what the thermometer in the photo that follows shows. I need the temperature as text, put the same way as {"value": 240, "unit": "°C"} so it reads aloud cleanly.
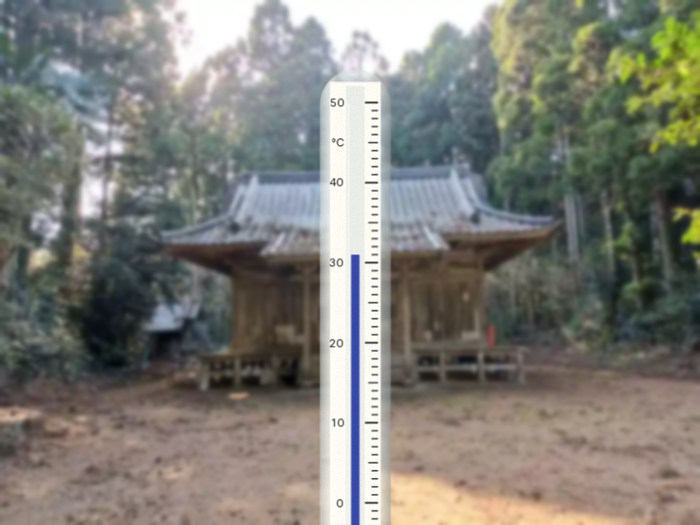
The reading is {"value": 31, "unit": "°C"}
